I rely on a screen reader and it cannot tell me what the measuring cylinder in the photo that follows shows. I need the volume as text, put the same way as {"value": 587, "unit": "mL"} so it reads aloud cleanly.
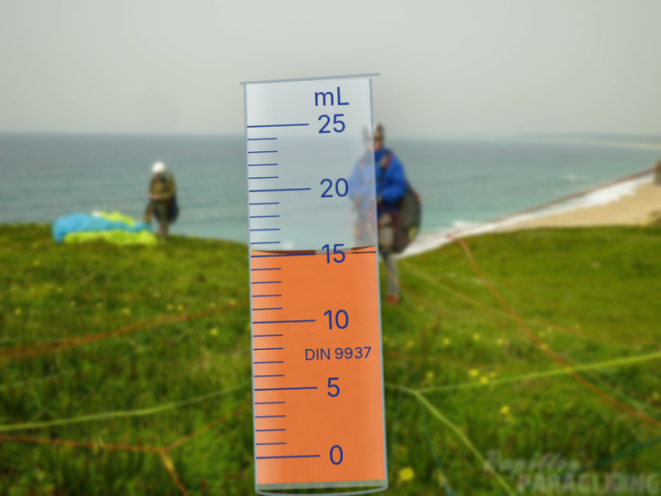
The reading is {"value": 15, "unit": "mL"}
